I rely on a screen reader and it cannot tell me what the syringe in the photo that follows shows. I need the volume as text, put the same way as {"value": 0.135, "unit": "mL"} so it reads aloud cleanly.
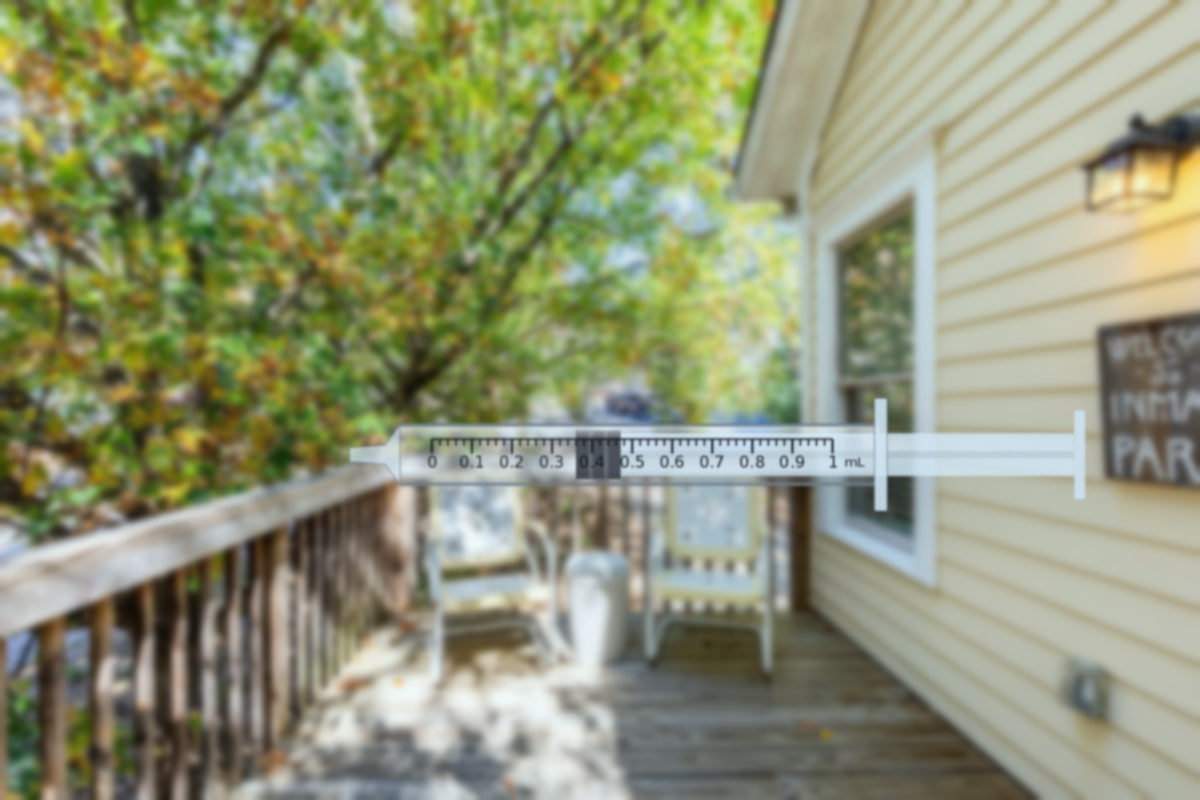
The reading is {"value": 0.36, "unit": "mL"}
